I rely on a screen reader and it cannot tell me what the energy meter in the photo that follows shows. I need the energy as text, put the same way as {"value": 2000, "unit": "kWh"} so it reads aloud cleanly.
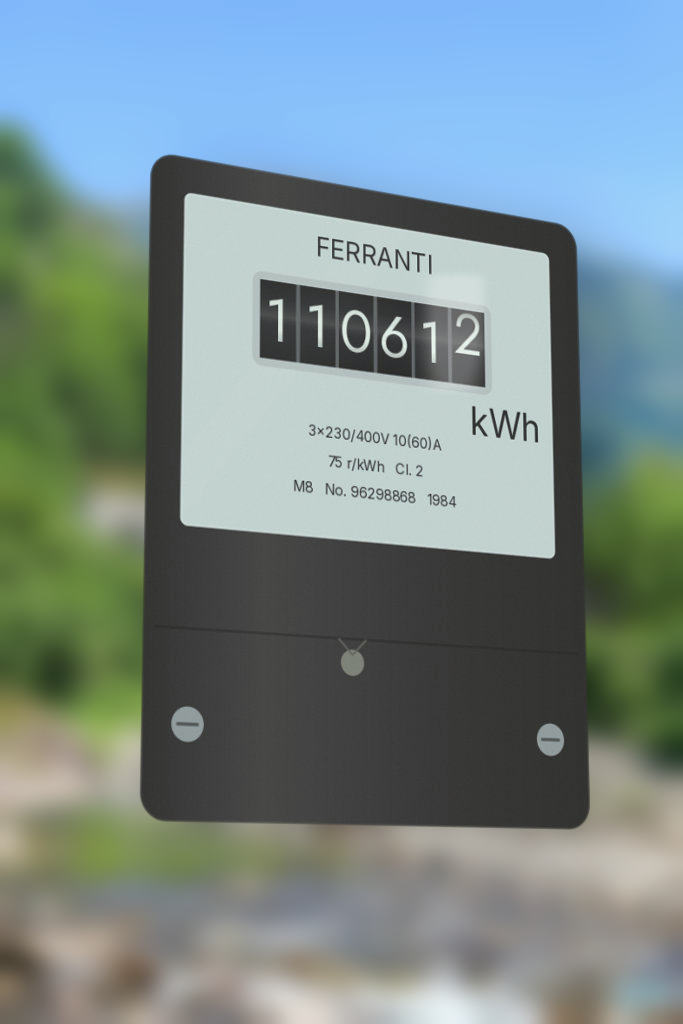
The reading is {"value": 110612, "unit": "kWh"}
